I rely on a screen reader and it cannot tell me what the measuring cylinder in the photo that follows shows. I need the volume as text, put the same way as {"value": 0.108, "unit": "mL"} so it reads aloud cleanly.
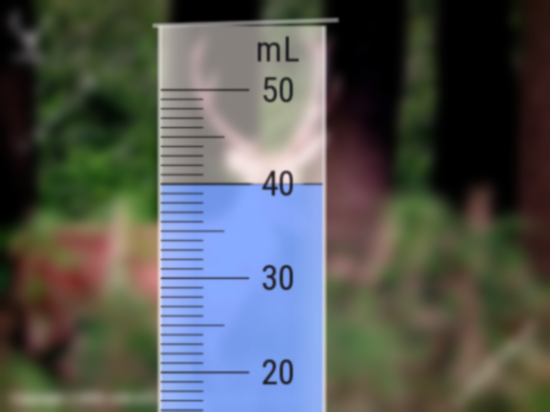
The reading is {"value": 40, "unit": "mL"}
